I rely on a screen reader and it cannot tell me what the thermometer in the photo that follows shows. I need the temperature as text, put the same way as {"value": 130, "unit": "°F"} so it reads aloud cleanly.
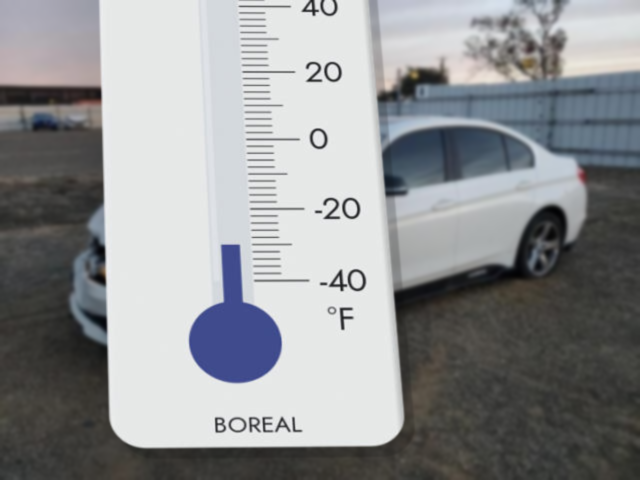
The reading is {"value": -30, "unit": "°F"}
